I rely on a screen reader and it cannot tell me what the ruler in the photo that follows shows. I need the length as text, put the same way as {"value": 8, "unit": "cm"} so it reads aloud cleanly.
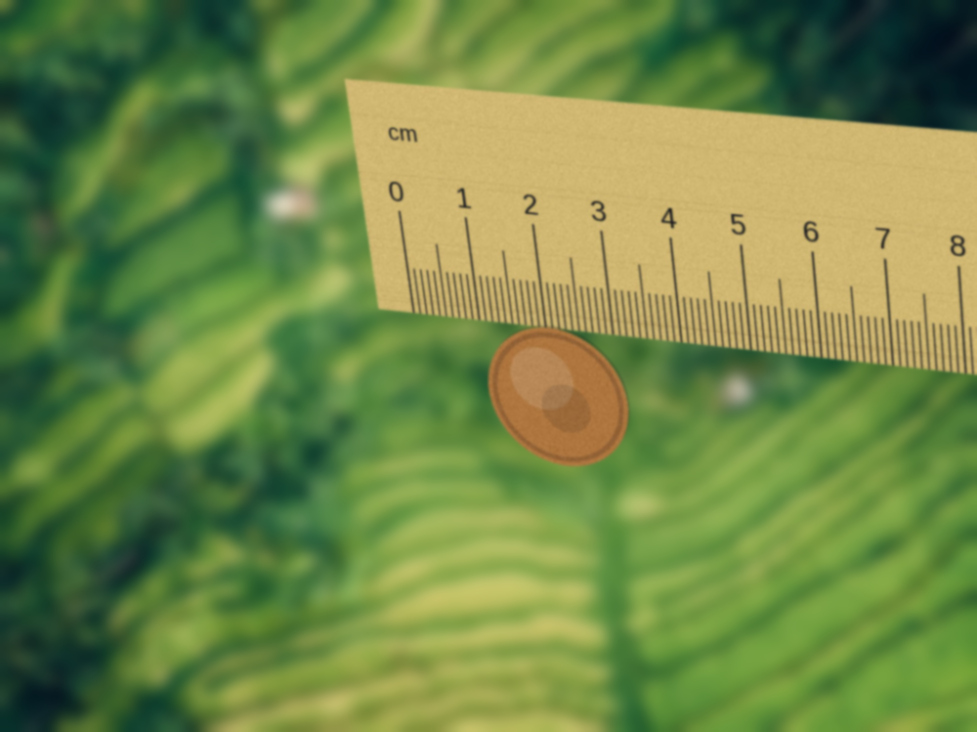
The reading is {"value": 2.1, "unit": "cm"}
